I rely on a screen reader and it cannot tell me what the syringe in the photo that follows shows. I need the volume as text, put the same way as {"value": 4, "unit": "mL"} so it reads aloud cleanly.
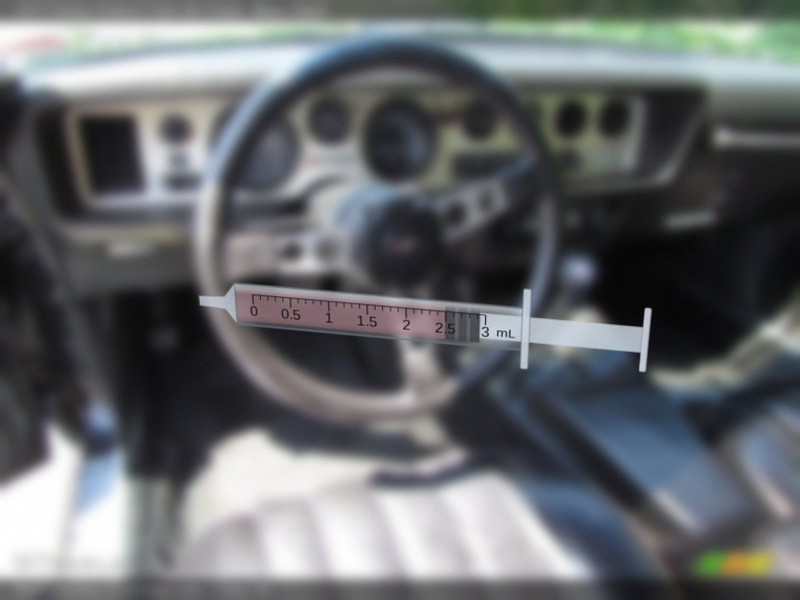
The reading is {"value": 2.5, "unit": "mL"}
